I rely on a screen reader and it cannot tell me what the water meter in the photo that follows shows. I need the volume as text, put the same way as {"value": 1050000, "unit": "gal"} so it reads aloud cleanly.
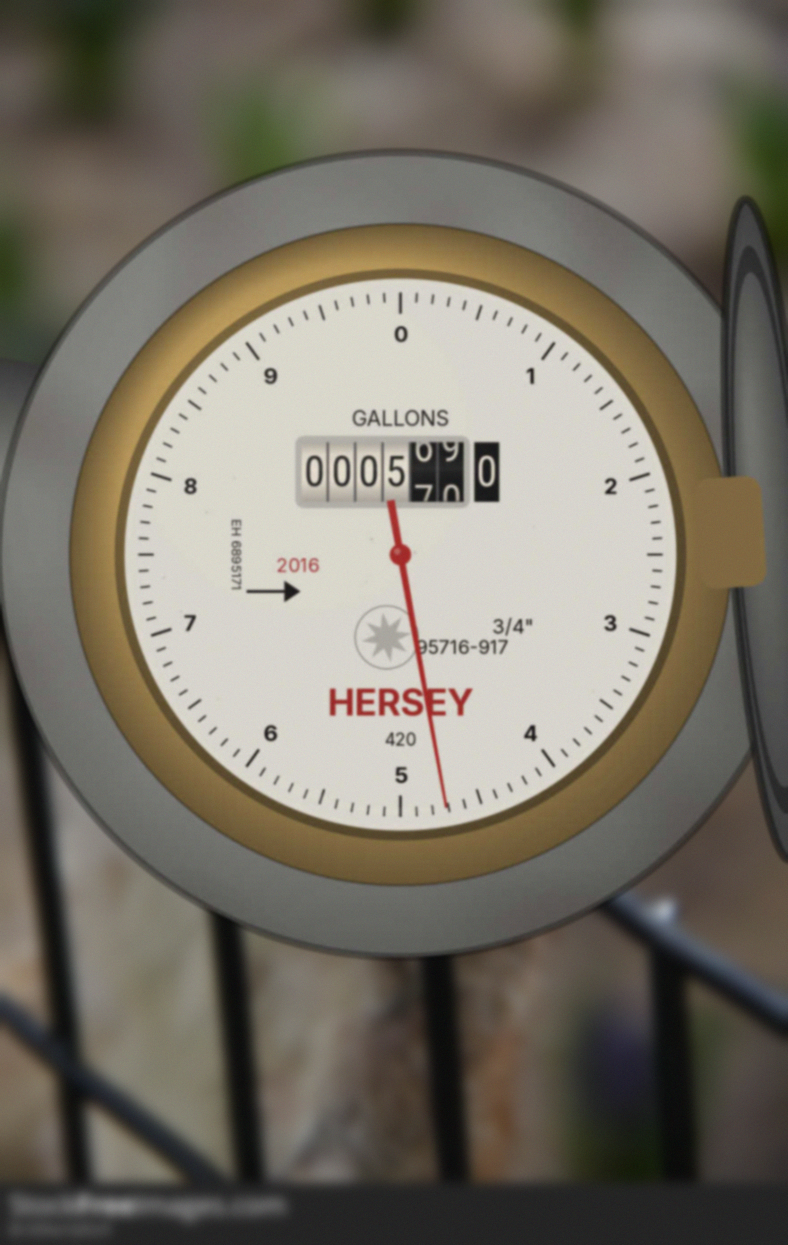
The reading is {"value": 5694.7, "unit": "gal"}
